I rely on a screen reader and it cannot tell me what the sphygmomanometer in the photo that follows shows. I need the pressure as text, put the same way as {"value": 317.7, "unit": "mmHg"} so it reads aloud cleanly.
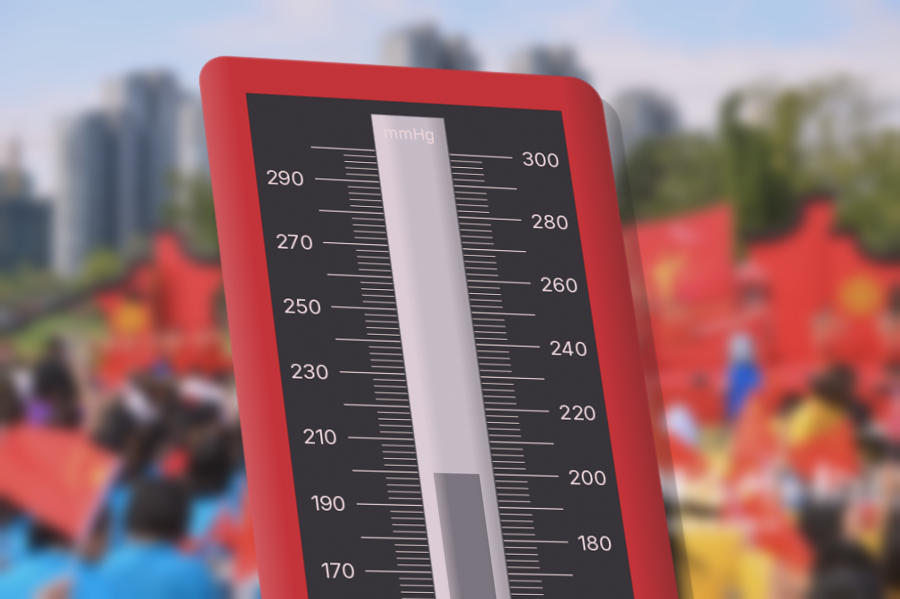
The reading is {"value": 200, "unit": "mmHg"}
